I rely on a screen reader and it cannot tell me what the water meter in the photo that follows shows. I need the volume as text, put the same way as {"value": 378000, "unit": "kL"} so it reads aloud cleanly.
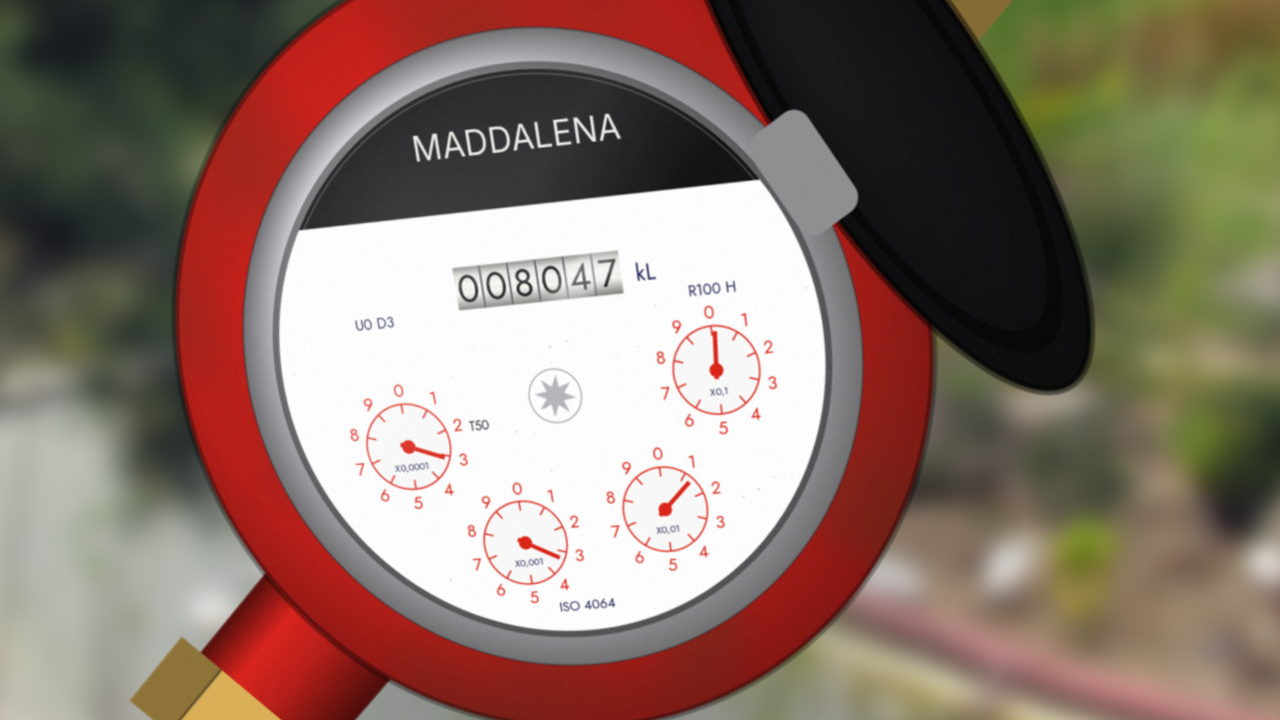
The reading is {"value": 8047.0133, "unit": "kL"}
